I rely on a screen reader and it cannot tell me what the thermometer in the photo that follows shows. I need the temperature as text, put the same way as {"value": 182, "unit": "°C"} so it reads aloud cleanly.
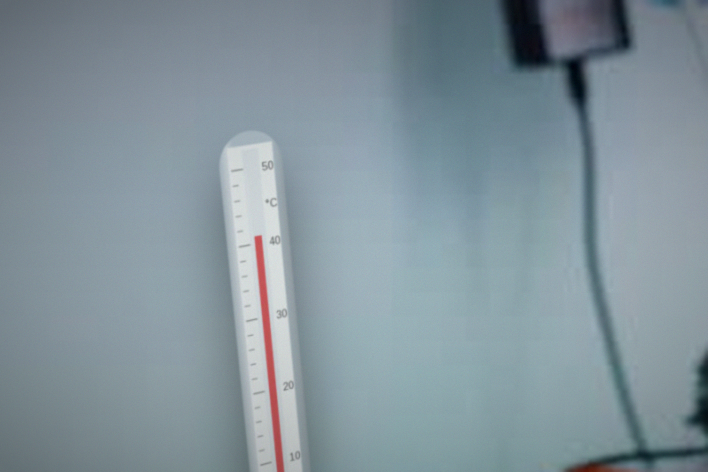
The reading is {"value": 41, "unit": "°C"}
